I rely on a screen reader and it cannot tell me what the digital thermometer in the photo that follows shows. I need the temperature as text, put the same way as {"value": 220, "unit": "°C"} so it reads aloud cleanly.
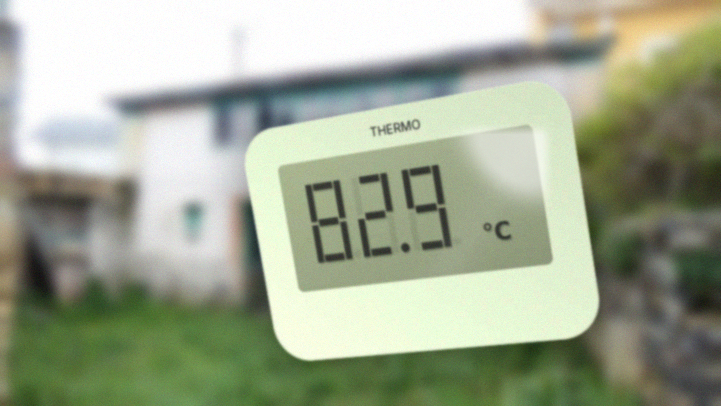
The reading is {"value": 82.9, "unit": "°C"}
